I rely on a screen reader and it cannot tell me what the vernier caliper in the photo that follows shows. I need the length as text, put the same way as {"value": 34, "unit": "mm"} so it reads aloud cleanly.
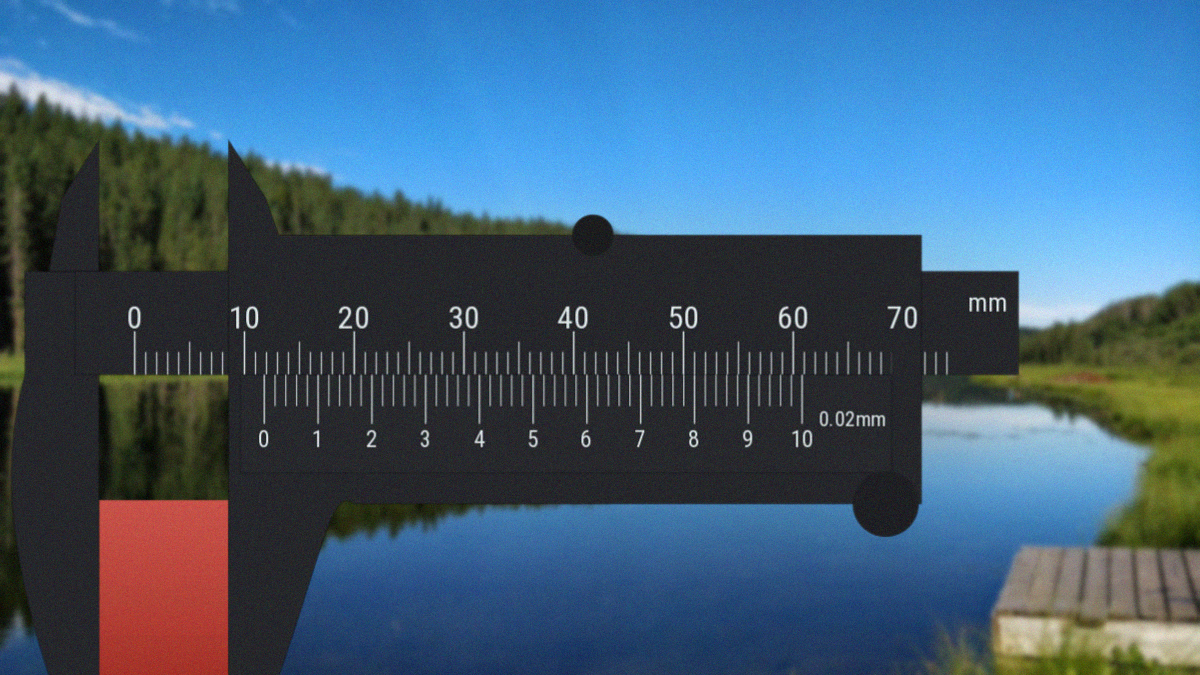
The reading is {"value": 11.8, "unit": "mm"}
